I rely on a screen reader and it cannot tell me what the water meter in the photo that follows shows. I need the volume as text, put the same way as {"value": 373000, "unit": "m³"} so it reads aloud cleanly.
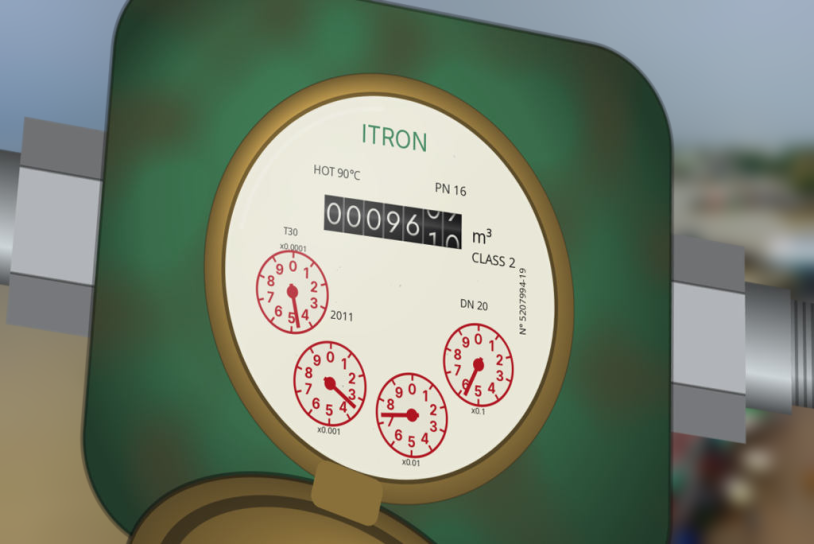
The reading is {"value": 9609.5734, "unit": "m³"}
